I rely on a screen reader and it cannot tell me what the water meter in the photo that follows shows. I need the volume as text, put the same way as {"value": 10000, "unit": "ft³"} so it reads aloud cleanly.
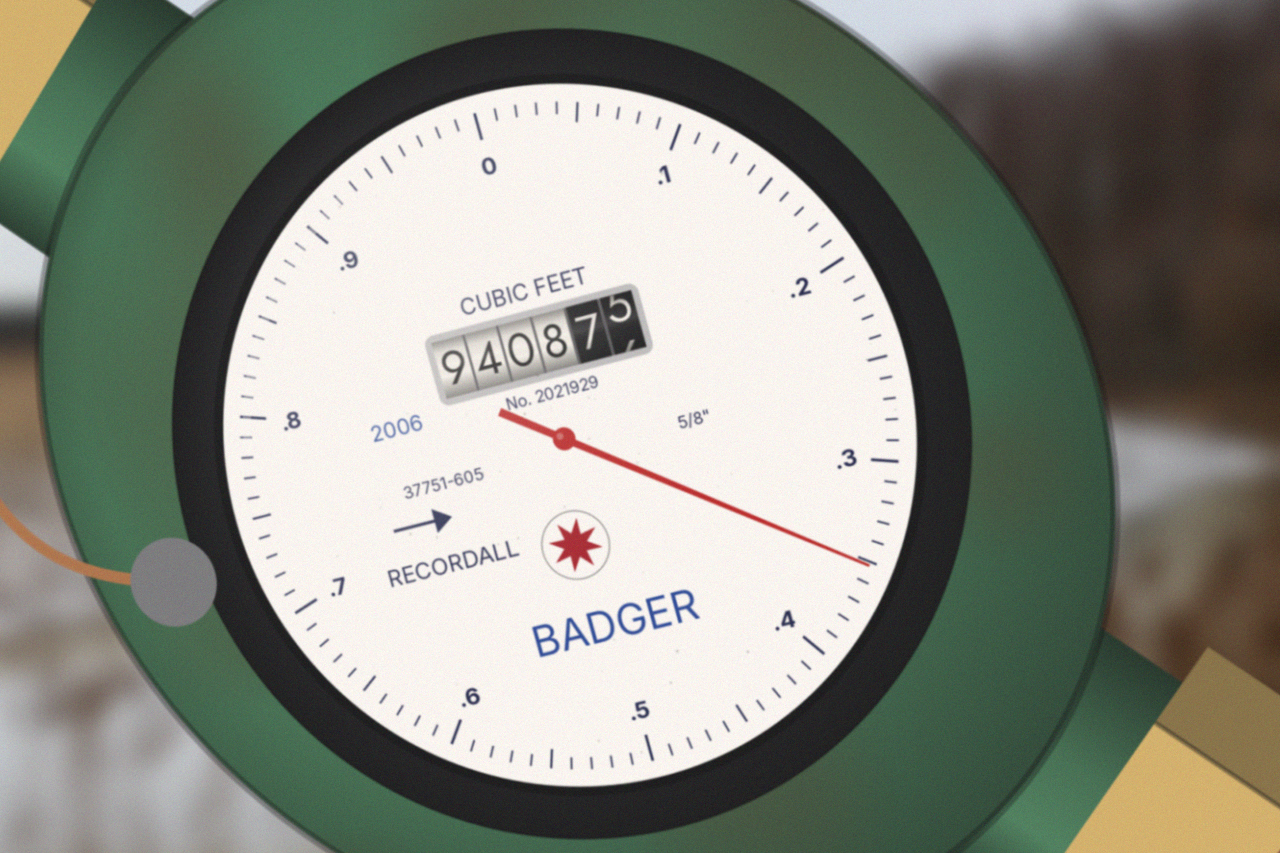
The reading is {"value": 940875.35, "unit": "ft³"}
